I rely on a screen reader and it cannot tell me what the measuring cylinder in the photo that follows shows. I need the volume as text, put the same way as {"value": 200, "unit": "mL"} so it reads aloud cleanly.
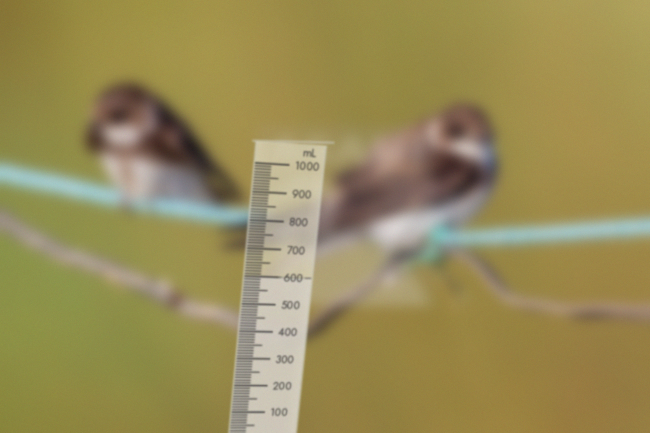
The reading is {"value": 600, "unit": "mL"}
